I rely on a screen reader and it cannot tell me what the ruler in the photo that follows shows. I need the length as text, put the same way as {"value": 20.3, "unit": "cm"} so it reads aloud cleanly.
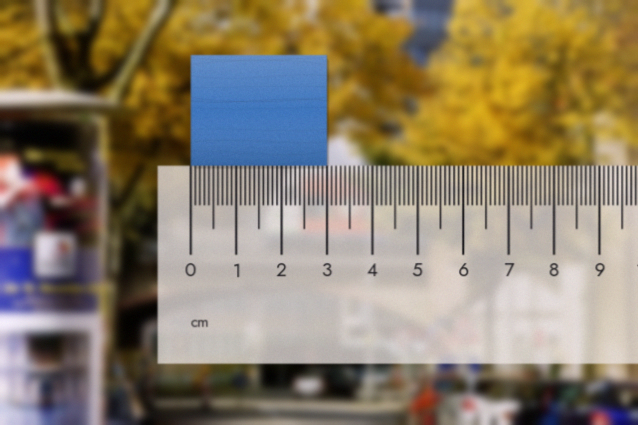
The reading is {"value": 3, "unit": "cm"}
